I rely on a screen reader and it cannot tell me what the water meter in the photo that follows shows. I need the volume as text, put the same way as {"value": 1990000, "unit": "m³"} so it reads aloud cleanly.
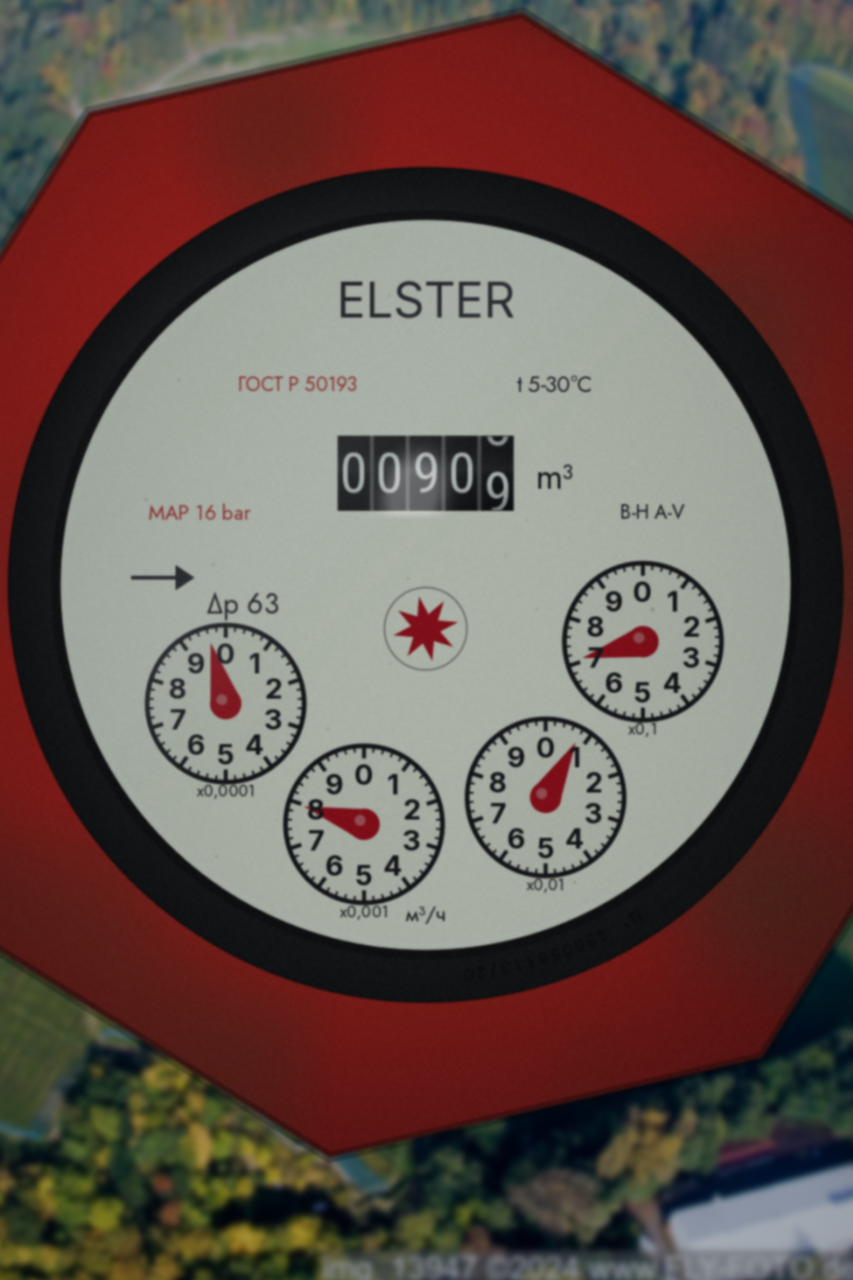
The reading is {"value": 908.7079, "unit": "m³"}
